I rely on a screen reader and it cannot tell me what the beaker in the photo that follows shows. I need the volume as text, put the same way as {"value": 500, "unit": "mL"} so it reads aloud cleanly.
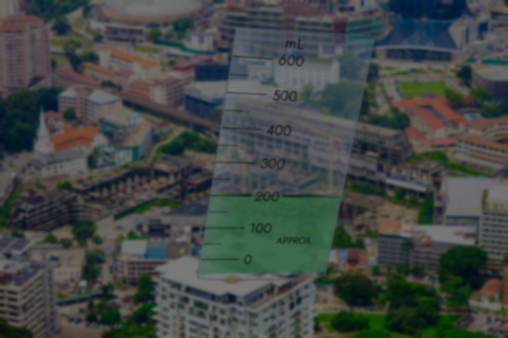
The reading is {"value": 200, "unit": "mL"}
